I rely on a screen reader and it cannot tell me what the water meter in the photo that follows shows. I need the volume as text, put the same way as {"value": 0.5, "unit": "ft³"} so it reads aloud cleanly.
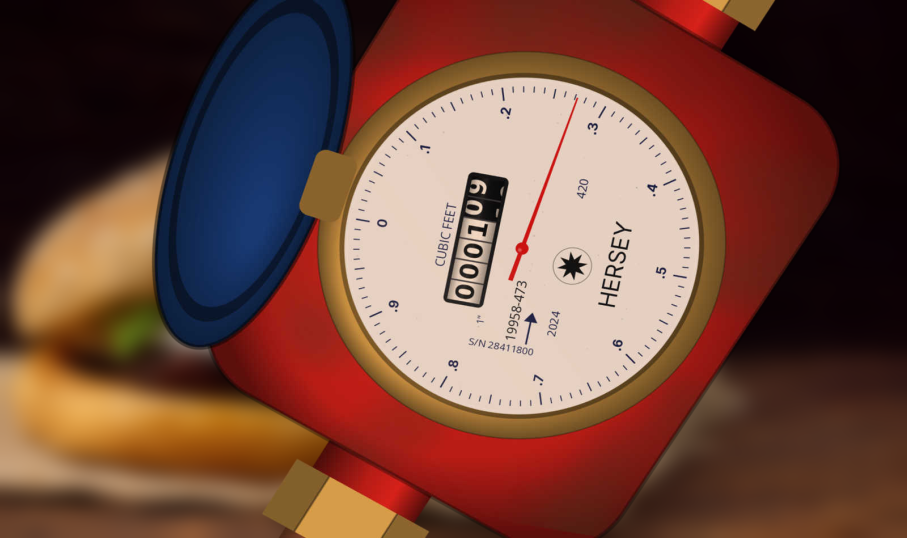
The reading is {"value": 109.27, "unit": "ft³"}
